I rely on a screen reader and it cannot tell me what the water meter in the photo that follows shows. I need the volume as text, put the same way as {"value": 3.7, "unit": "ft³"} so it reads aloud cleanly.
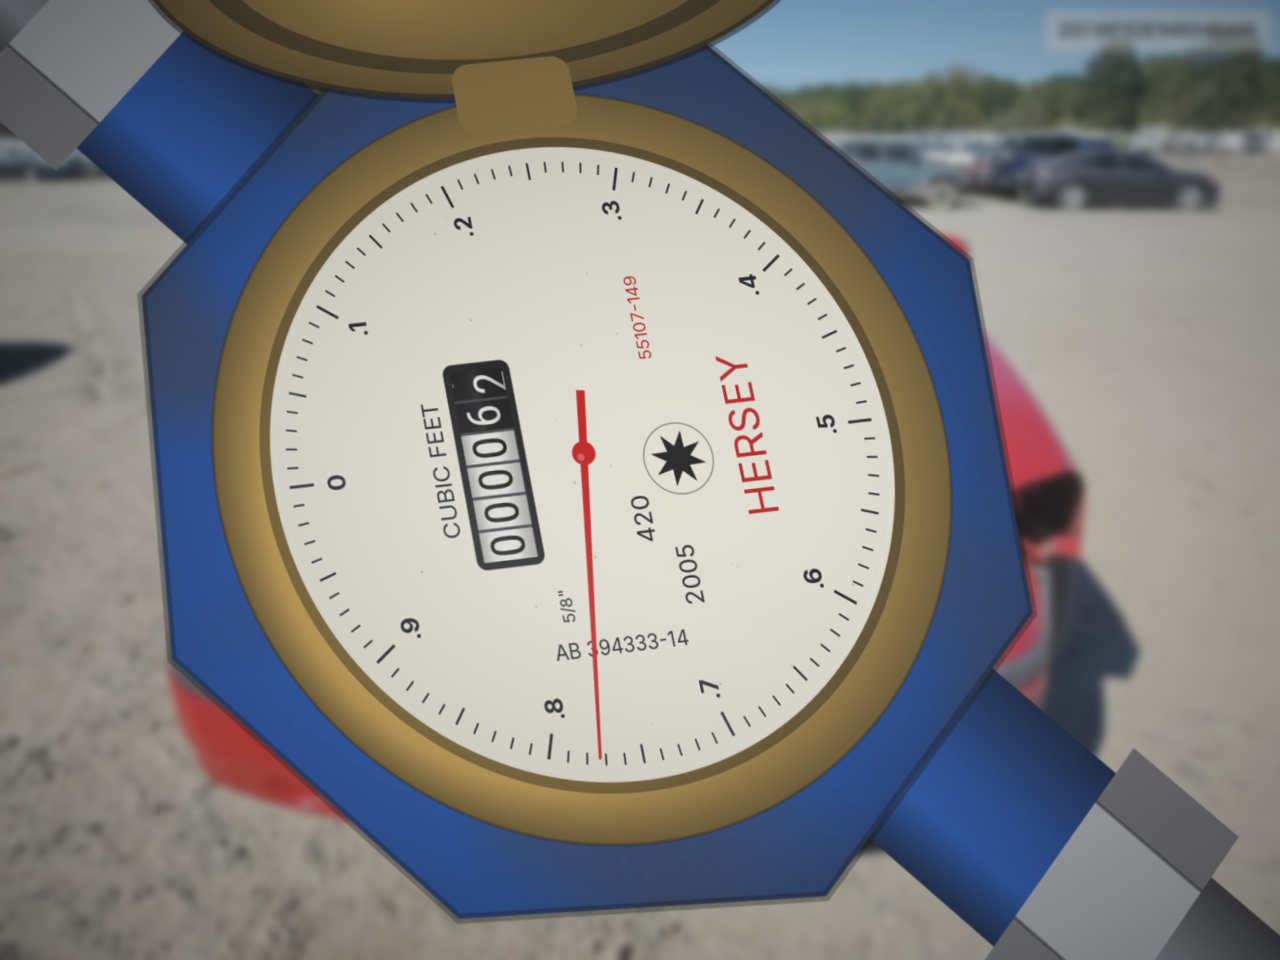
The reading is {"value": 61.77, "unit": "ft³"}
